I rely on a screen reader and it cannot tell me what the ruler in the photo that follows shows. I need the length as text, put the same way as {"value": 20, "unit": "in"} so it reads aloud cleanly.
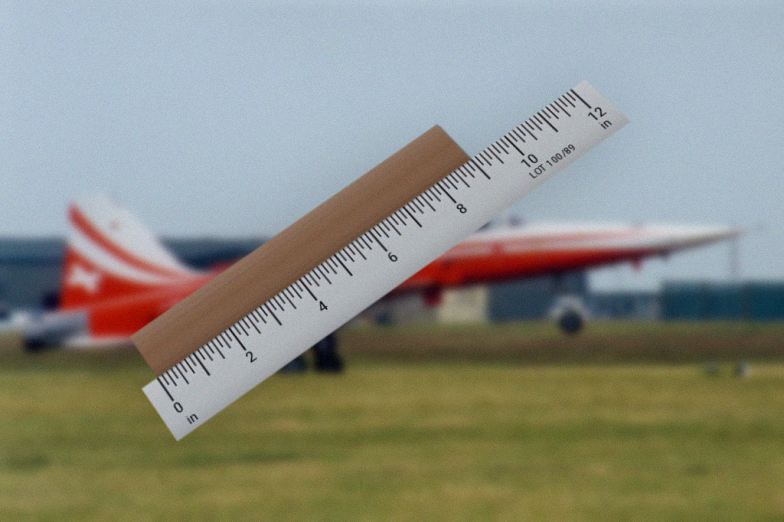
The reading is {"value": 9, "unit": "in"}
